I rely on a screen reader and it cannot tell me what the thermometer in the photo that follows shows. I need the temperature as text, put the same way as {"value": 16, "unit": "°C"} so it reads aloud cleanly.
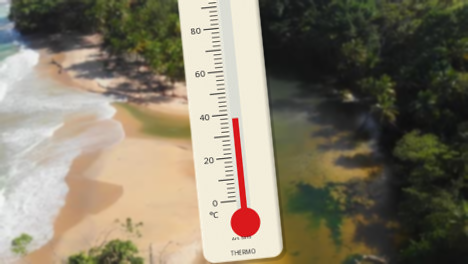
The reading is {"value": 38, "unit": "°C"}
